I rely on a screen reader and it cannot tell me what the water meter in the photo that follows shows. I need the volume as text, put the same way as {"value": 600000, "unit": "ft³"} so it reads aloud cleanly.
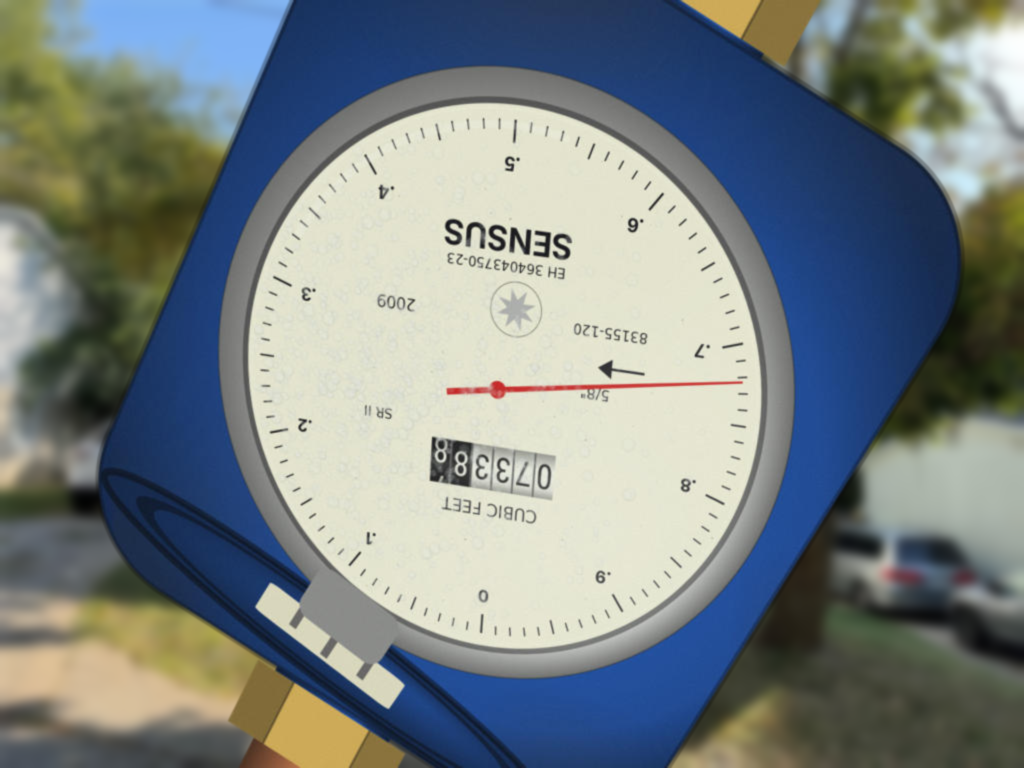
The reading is {"value": 73387.72, "unit": "ft³"}
